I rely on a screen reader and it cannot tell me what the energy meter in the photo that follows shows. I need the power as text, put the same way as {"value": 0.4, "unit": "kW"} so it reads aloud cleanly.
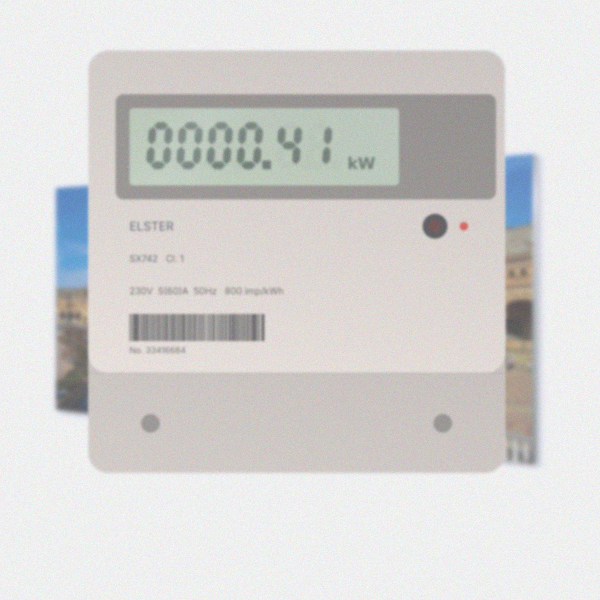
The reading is {"value": 0.41, "unit": "kW"}
